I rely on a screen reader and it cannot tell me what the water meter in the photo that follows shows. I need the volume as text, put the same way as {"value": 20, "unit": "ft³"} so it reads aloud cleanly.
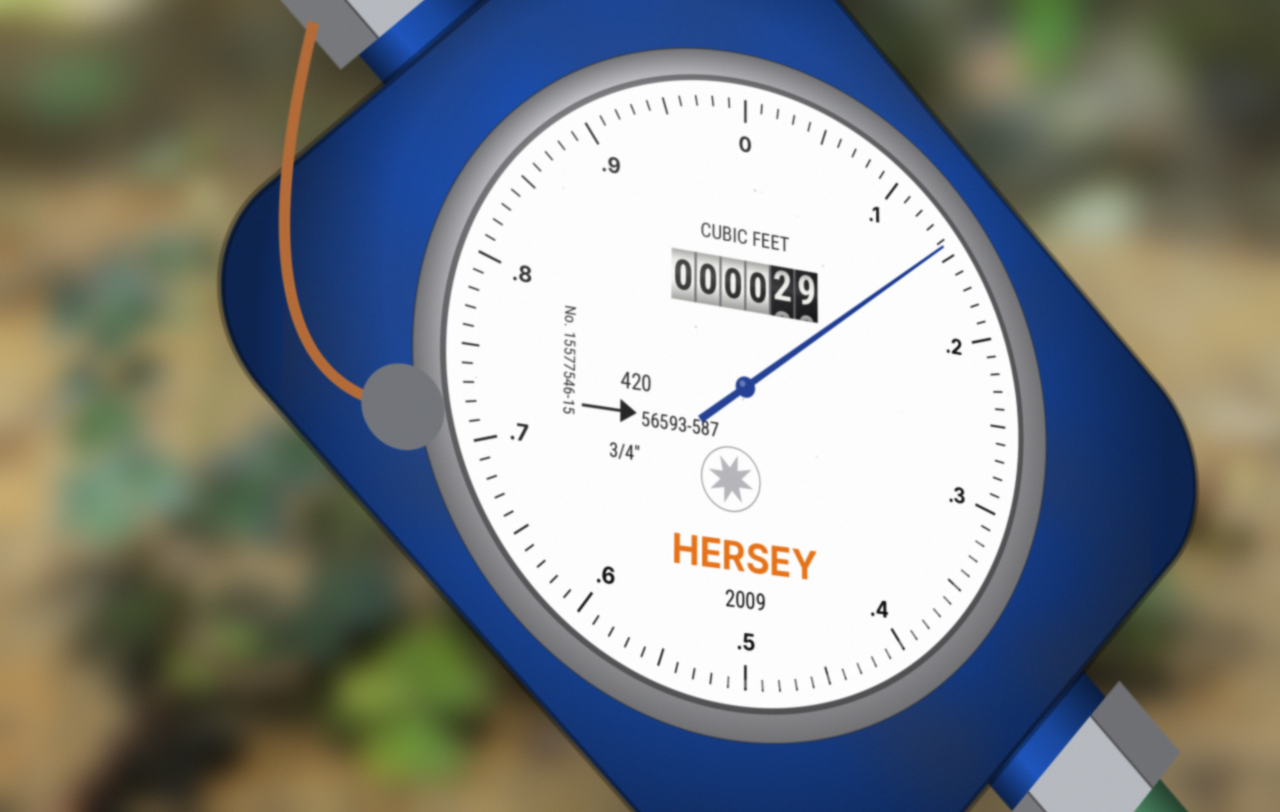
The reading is {"value": 29.14, "unit": "ft³"}
